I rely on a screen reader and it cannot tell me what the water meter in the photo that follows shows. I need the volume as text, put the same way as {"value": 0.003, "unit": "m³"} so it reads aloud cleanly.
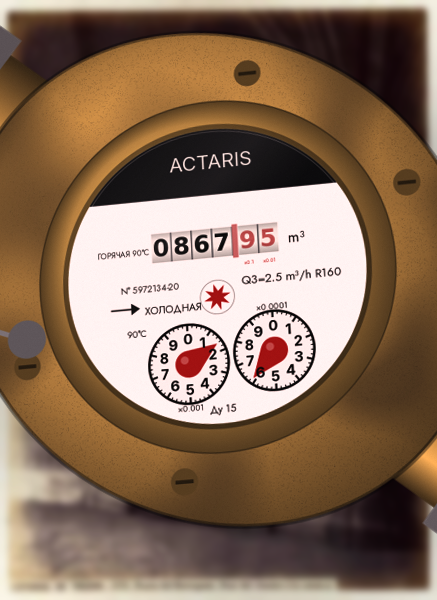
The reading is {"value": 867.9516, "unit": "m³"}
